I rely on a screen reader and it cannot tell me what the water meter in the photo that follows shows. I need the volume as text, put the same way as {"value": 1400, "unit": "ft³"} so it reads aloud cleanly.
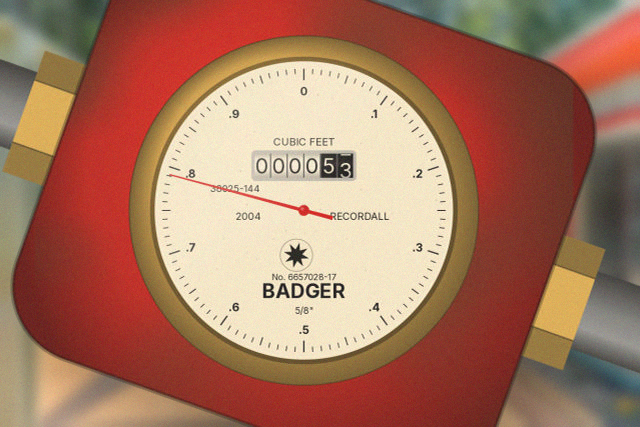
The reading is {"value": 52.79, "unit": "ft³"}
